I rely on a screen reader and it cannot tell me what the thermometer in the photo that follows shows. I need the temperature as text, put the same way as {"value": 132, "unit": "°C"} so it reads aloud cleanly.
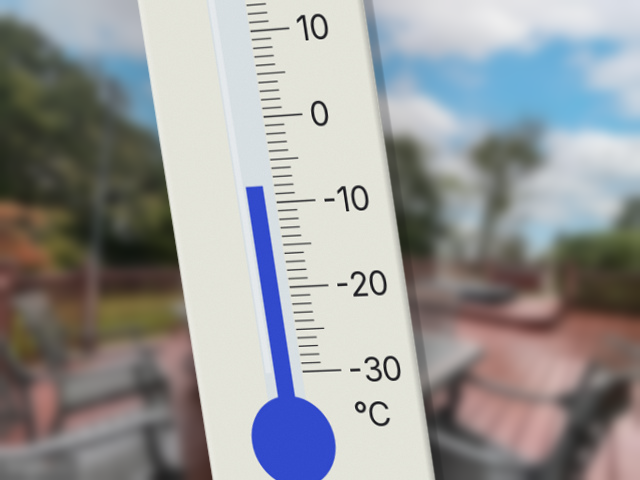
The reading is {"value": -8, "unit": "°C"}
